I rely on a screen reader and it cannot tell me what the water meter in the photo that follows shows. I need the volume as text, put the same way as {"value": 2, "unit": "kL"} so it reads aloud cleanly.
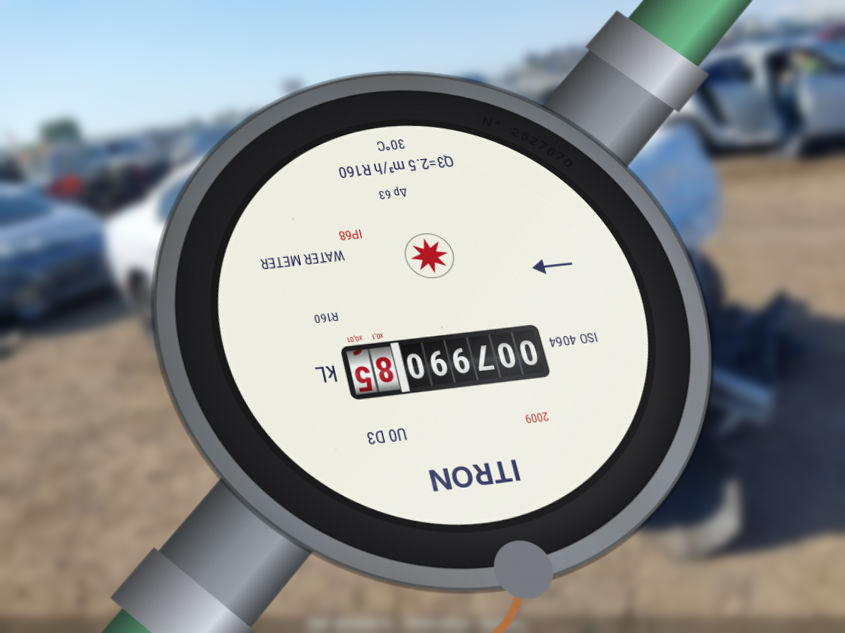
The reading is {"value": 7990.85, "unit": "kL"}
